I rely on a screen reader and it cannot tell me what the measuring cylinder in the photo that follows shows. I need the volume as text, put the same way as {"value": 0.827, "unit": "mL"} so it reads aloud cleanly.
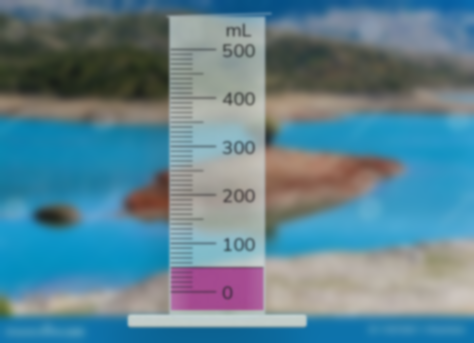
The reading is {"value": 50, "unit": "mL"}
